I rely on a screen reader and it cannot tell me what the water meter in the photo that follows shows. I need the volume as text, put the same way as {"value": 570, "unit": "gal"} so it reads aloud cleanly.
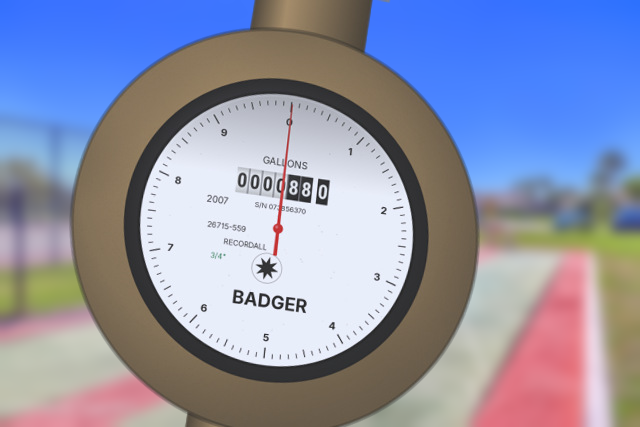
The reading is {"value": 880.0, "unit": "gal"}
